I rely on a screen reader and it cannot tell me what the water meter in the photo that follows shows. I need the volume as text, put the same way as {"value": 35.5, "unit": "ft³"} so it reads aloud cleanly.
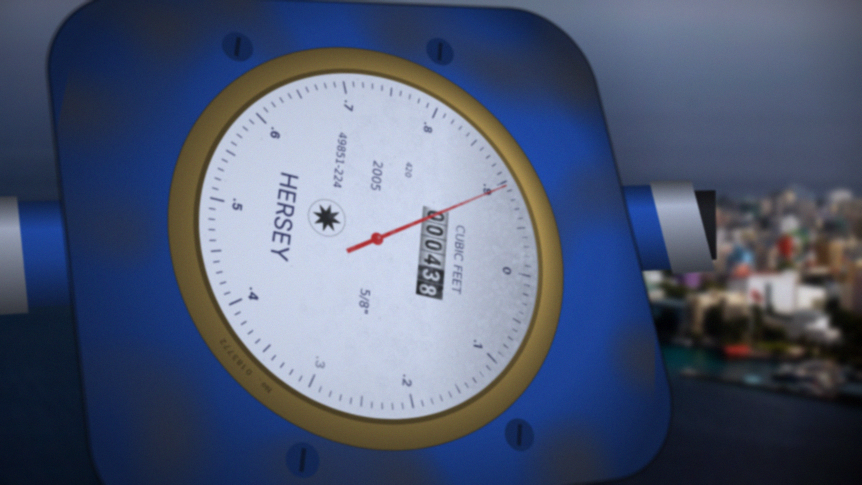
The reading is {"value": 437.90, "unit": "ft³"}
